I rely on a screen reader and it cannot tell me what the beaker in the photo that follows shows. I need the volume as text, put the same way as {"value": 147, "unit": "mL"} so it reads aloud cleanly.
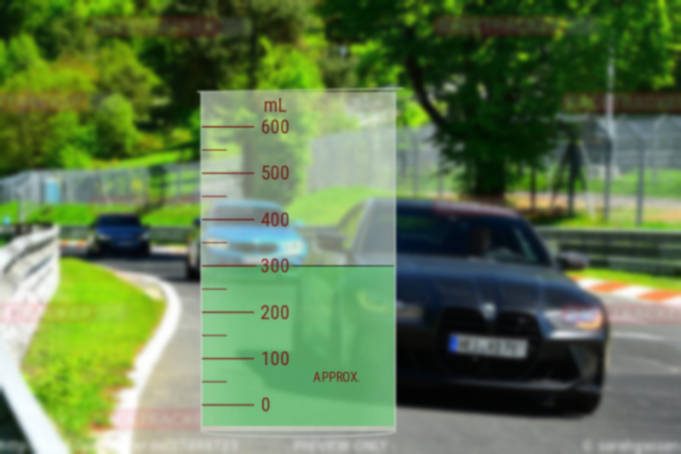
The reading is {"value": 300, "unit": "mL"}
